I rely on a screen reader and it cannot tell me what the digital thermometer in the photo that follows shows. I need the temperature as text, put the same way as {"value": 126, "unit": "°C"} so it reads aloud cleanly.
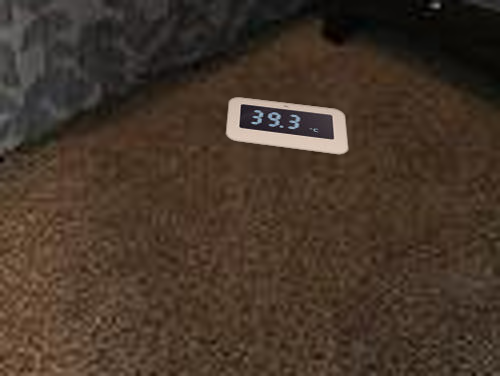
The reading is {"value": 39.3, "unit": "°C"}
